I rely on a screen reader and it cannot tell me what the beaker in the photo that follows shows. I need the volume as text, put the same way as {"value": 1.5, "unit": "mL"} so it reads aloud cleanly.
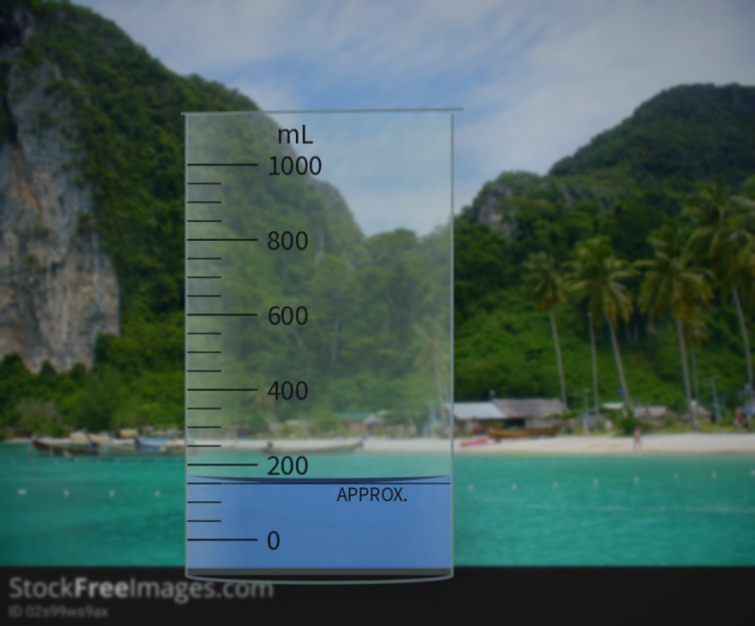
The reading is {"value": 150, "unit": "mL"}
